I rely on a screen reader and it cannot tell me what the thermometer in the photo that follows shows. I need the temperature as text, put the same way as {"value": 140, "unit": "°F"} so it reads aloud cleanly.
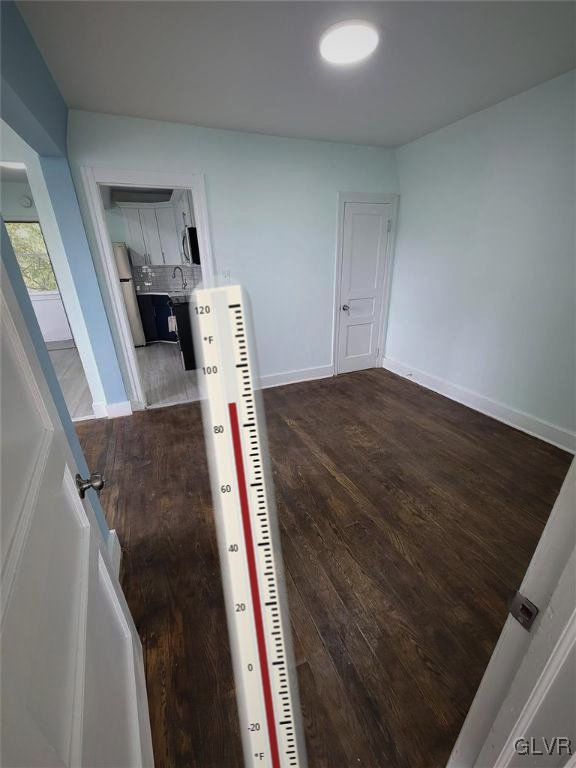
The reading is {"value": 88, "unit": "°F"}
